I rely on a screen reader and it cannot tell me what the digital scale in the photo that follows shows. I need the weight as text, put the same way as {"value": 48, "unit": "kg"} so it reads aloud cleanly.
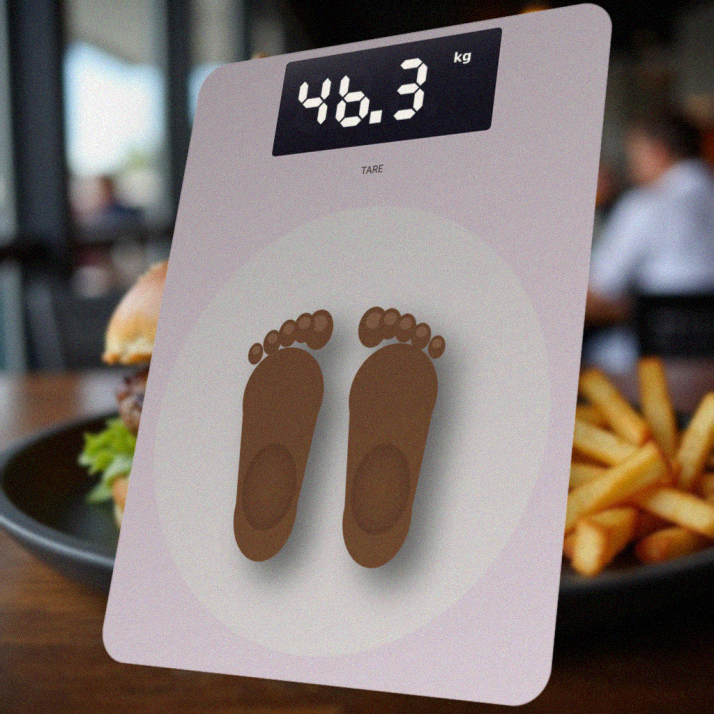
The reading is {"value": 46.3, "unit": "kg"}
